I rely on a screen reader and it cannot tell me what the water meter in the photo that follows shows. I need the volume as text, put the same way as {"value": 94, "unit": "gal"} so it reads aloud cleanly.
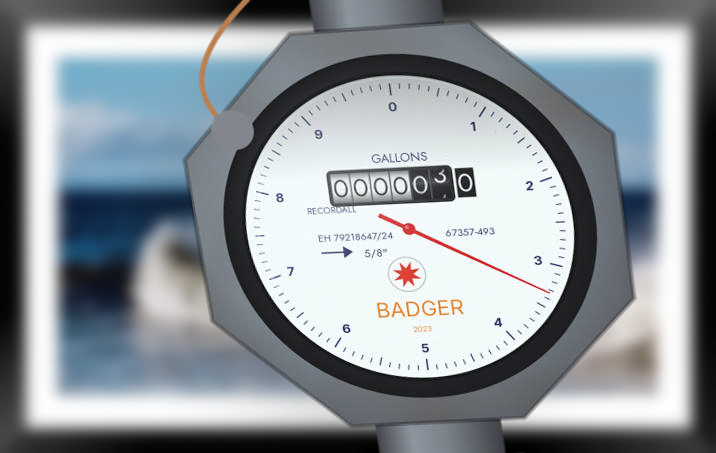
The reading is {"value": 33.3, "unit": "gal"}
